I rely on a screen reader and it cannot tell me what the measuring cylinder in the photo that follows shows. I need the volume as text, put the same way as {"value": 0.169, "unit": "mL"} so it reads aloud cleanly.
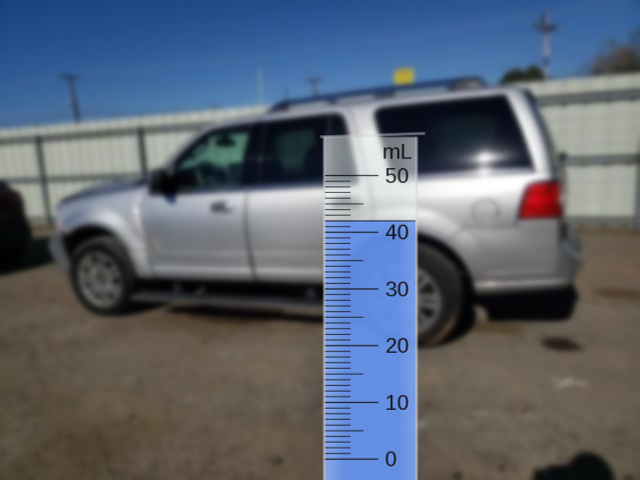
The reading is {"value": 42, "unit": "mL"}
